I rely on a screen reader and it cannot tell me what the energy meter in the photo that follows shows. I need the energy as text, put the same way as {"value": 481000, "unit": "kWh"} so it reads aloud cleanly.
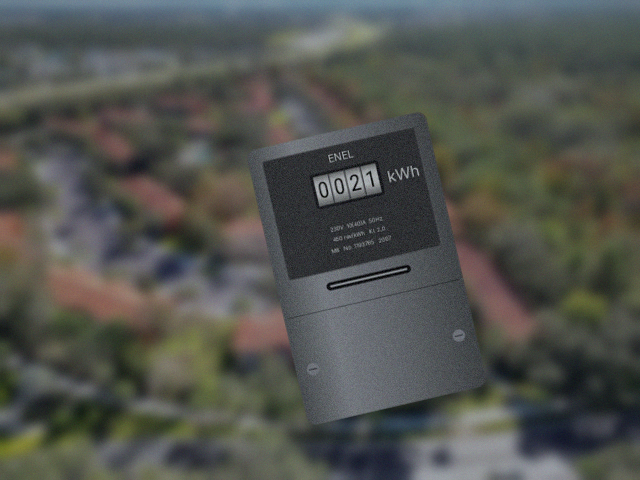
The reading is {"value": 21, "unit": "kWh"}
